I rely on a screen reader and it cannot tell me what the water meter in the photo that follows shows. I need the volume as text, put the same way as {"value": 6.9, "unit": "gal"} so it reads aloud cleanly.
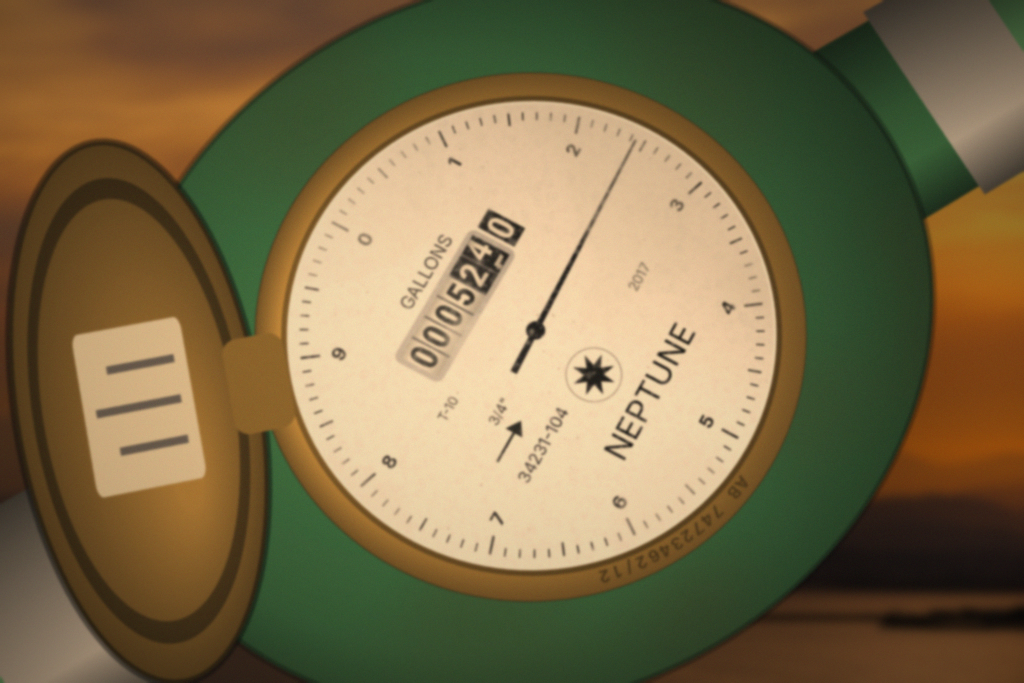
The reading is {"value": 5242.4, "unit": "gal"}
